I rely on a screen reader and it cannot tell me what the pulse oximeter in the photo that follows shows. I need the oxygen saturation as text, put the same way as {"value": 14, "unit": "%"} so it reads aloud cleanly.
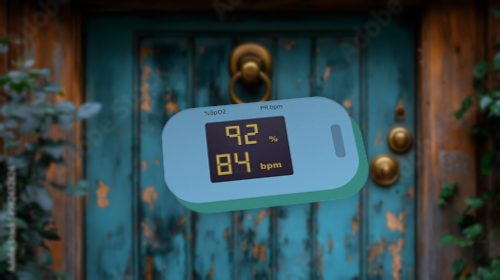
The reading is {"value": 92, "unit": "%"}
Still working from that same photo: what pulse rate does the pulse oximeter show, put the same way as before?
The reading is {"value": 84, "unit": "bpm"}
